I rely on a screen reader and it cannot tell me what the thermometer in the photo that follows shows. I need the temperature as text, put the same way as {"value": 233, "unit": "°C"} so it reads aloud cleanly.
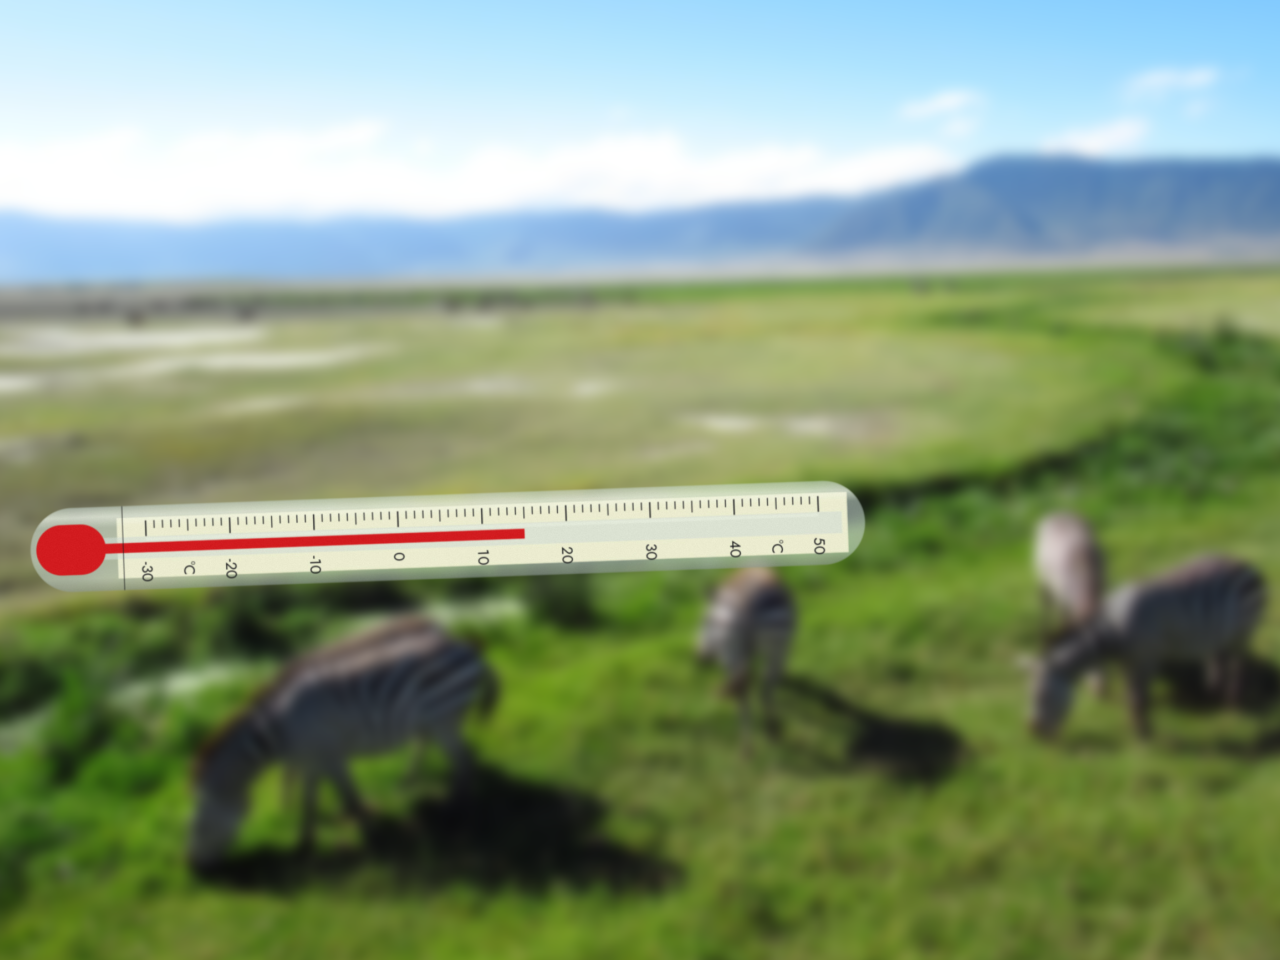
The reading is {"value": 15, "unit": "°C"}
